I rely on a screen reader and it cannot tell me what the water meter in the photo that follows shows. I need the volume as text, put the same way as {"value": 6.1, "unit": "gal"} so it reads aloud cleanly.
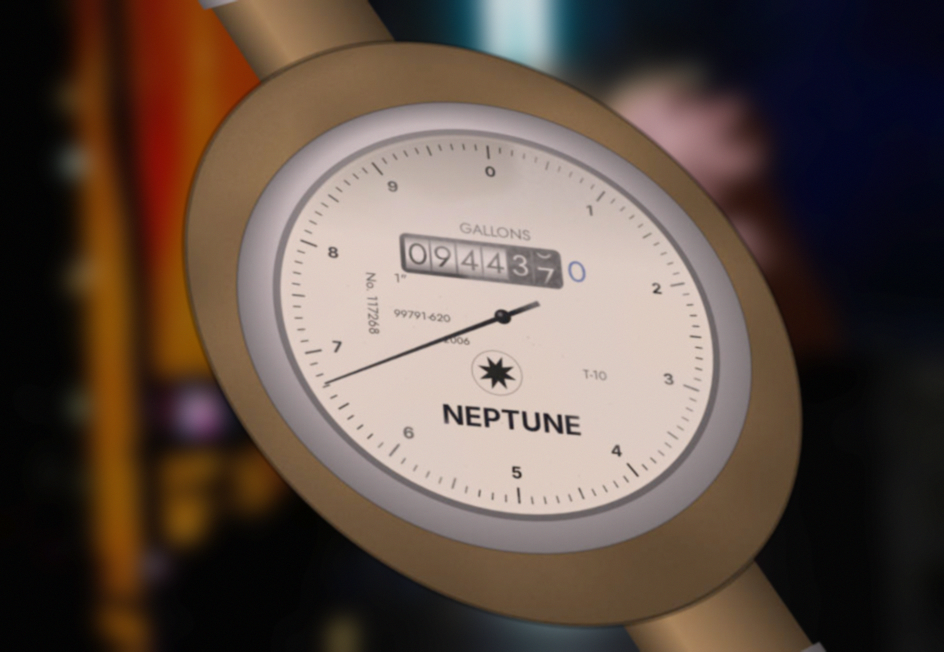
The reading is {"value": 944366.7, "unit": "gal"}
